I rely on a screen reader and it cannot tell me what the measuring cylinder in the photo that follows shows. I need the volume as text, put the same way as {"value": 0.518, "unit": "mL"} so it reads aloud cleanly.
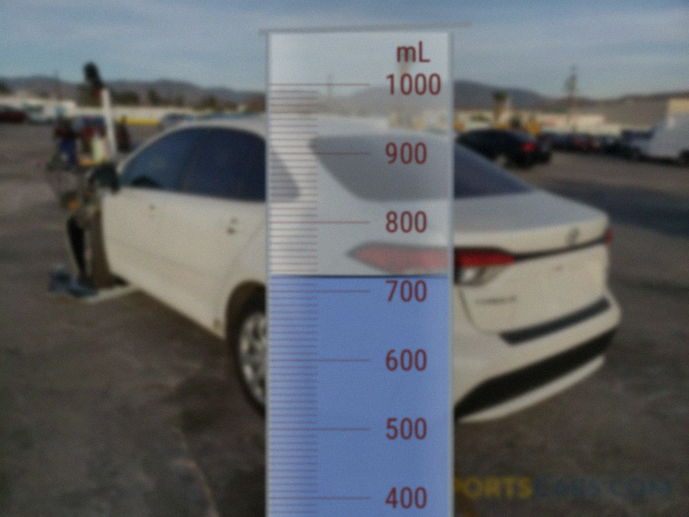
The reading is {"value": 720, "unit": "mL"}
